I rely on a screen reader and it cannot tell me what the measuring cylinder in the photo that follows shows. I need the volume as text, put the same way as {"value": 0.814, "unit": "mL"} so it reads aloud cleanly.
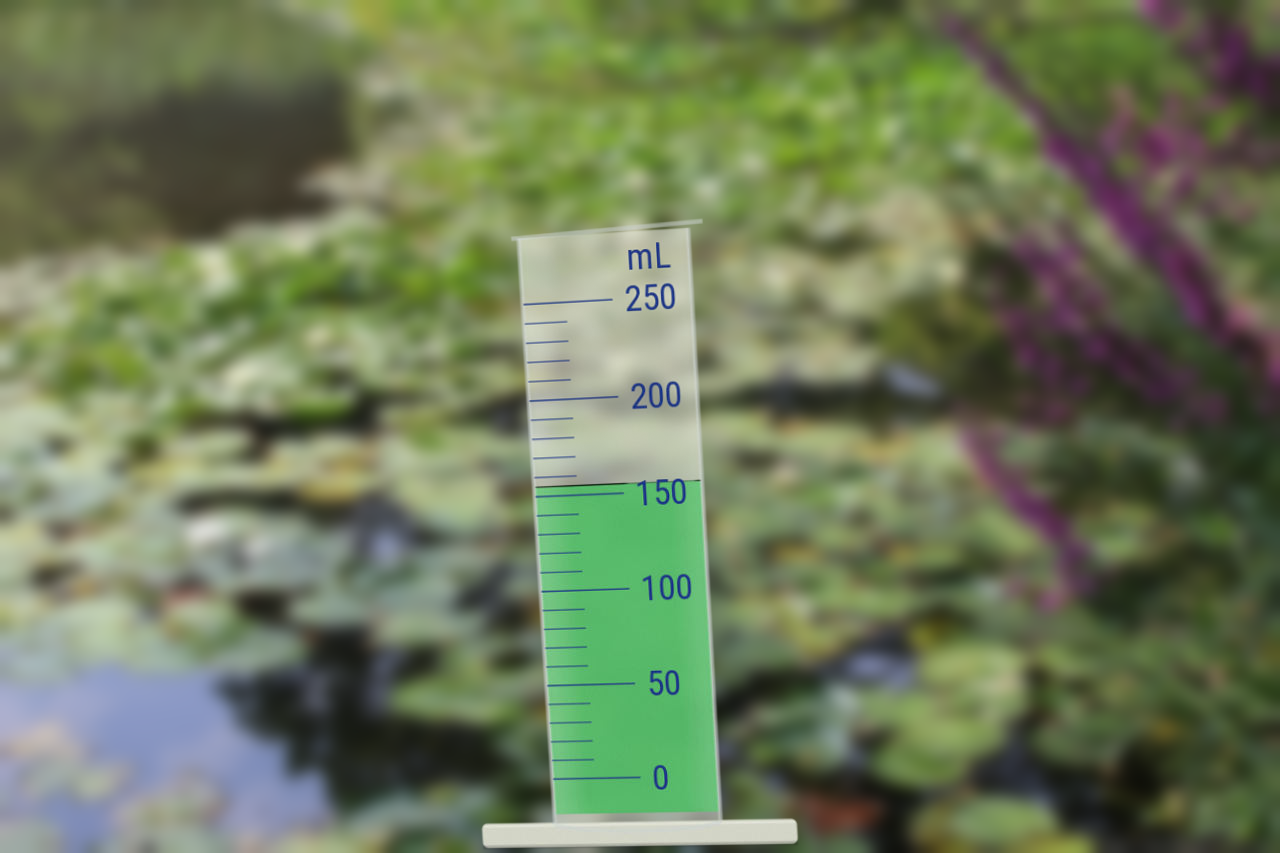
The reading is {"value": 155, "unit": "mL"}
